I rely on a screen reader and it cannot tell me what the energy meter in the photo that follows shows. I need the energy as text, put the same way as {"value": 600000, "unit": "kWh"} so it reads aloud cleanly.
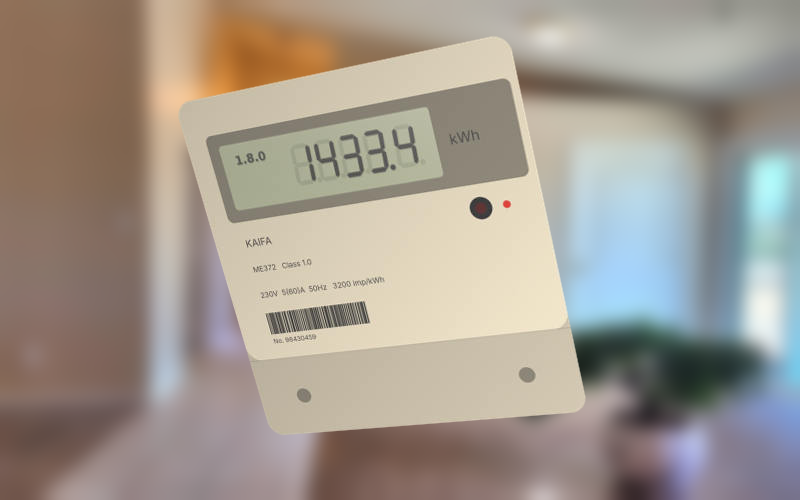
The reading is {"value": 1433.4, "unit": "kWh"}
